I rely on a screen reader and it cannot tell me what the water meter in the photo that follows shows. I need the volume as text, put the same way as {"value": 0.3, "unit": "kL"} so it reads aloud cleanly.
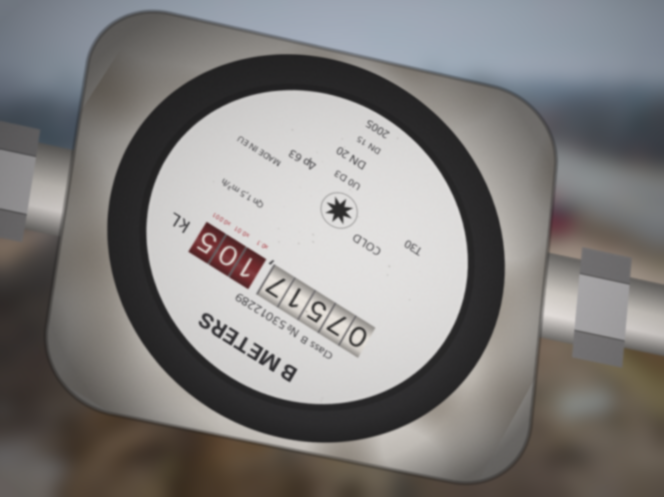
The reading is {"value": 7517.105, "unit": "kL"}
